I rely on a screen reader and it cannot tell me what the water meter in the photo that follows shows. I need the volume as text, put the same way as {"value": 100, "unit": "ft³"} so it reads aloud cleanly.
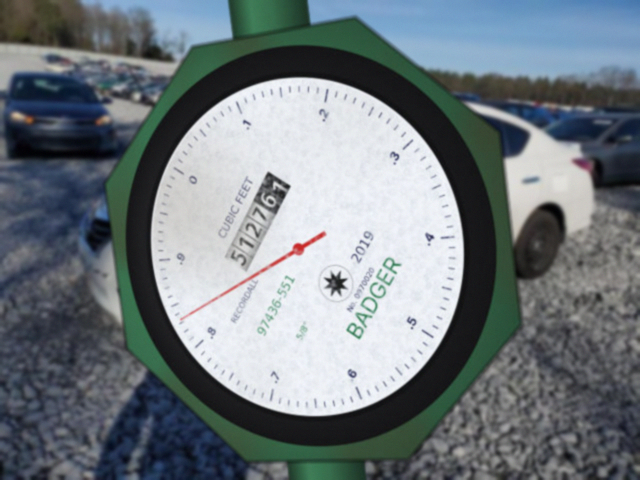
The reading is {"value": 512760.83, "unit": "ft³"}
